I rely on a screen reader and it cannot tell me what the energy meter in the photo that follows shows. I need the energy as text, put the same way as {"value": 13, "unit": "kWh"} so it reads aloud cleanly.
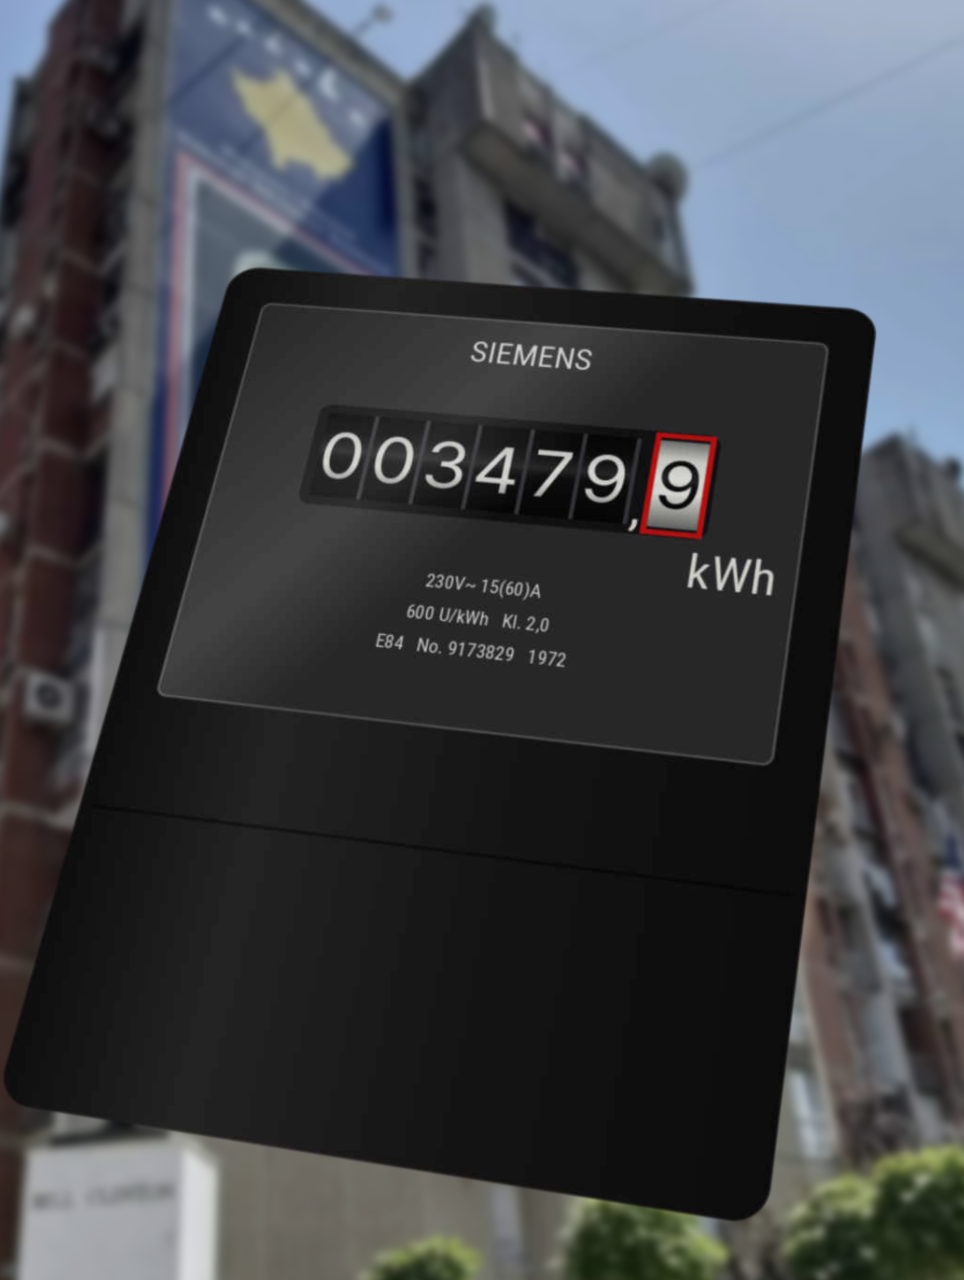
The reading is {"value": 3479.9, "unit": "kWh"}
